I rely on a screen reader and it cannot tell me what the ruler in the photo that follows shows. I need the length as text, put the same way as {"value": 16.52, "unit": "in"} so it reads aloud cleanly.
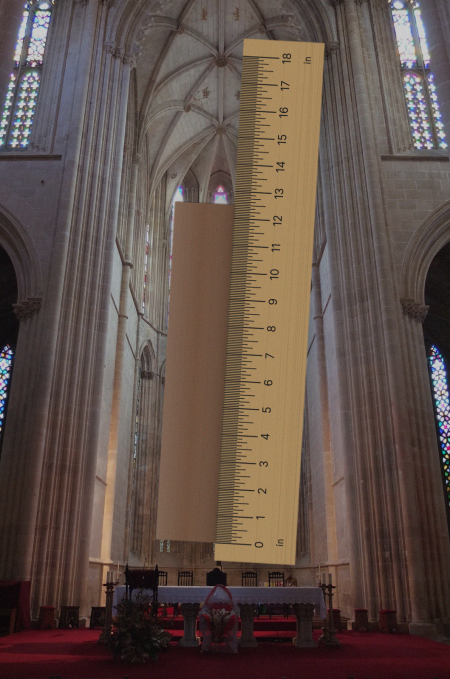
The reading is {"value": 12.5, "unit": "in"}
